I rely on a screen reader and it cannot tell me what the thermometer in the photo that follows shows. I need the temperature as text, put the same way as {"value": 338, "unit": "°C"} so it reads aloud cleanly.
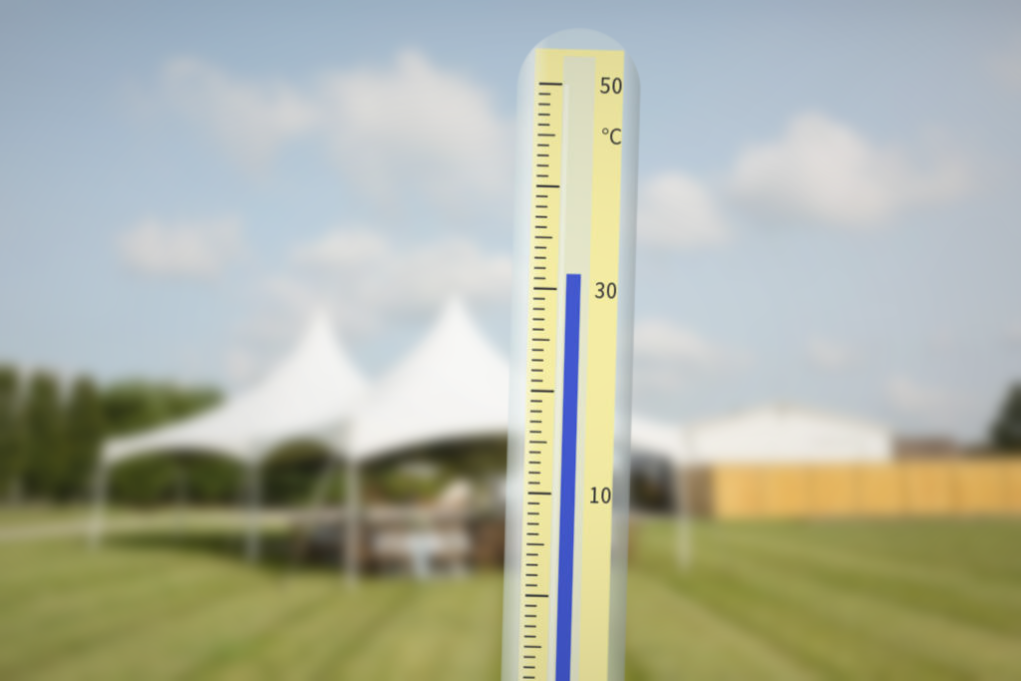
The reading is {"value": 31.5, "unit": "°C"}
